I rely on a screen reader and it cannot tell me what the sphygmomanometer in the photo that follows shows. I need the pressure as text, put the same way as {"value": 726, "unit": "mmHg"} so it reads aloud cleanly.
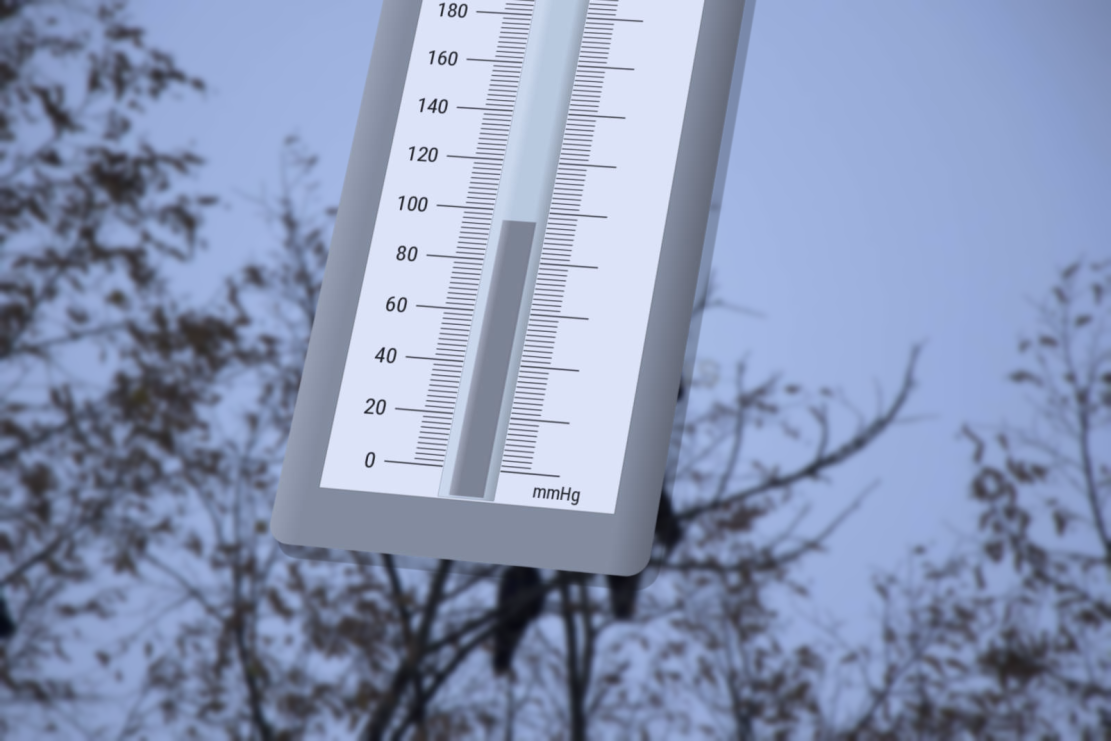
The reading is {"value": 96, "unit": "mmHg"}
